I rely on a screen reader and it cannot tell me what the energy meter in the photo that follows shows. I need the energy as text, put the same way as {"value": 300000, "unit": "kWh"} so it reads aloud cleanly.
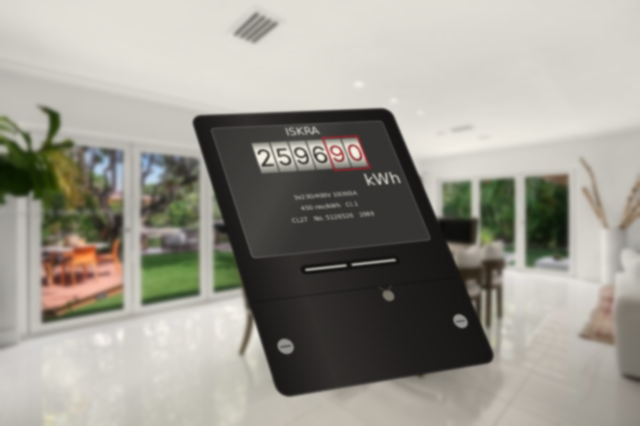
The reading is {"value": 2596.90, "unit": "kWh"}
